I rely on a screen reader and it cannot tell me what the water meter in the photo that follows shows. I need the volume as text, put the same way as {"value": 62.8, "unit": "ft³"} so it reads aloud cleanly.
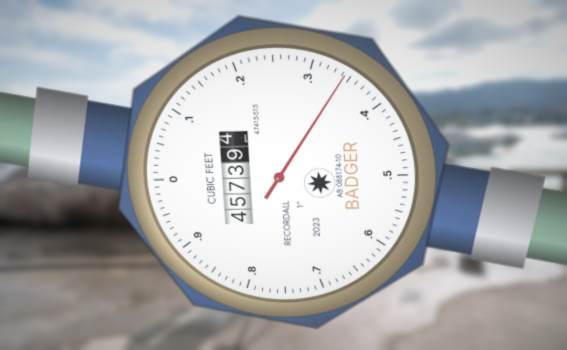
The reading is {"value": 457394.34, "unit": "ft³"}
